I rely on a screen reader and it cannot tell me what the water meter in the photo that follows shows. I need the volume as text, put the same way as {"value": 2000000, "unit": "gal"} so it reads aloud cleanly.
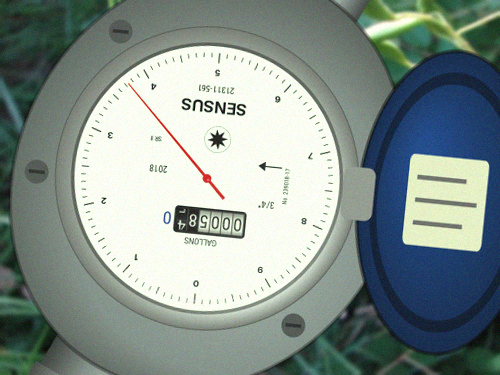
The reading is {"value": 5843.7, "unit": "gal"}
